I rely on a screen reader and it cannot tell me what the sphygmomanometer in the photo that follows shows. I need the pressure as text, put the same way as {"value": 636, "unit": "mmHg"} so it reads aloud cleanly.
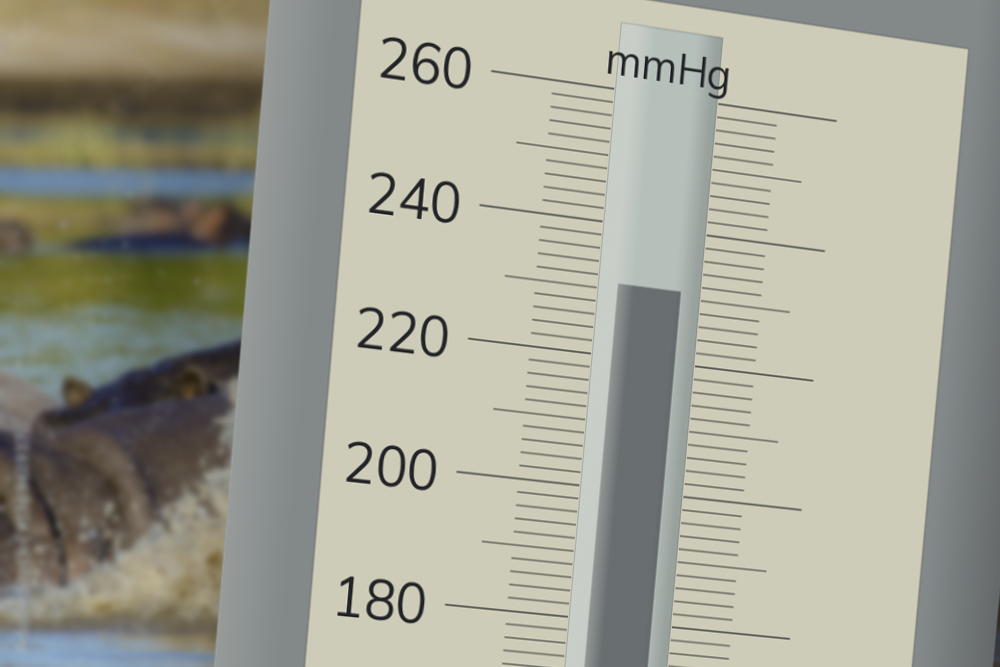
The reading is {"value": 231, "unit": "mmHg"}
